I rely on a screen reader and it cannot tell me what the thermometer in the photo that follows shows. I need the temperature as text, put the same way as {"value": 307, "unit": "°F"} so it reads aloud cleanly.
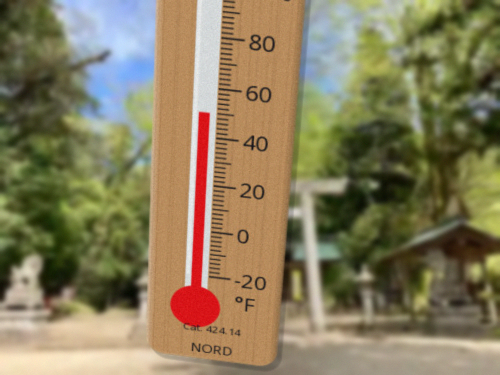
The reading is {"value": 50, "unit": "°F"}
